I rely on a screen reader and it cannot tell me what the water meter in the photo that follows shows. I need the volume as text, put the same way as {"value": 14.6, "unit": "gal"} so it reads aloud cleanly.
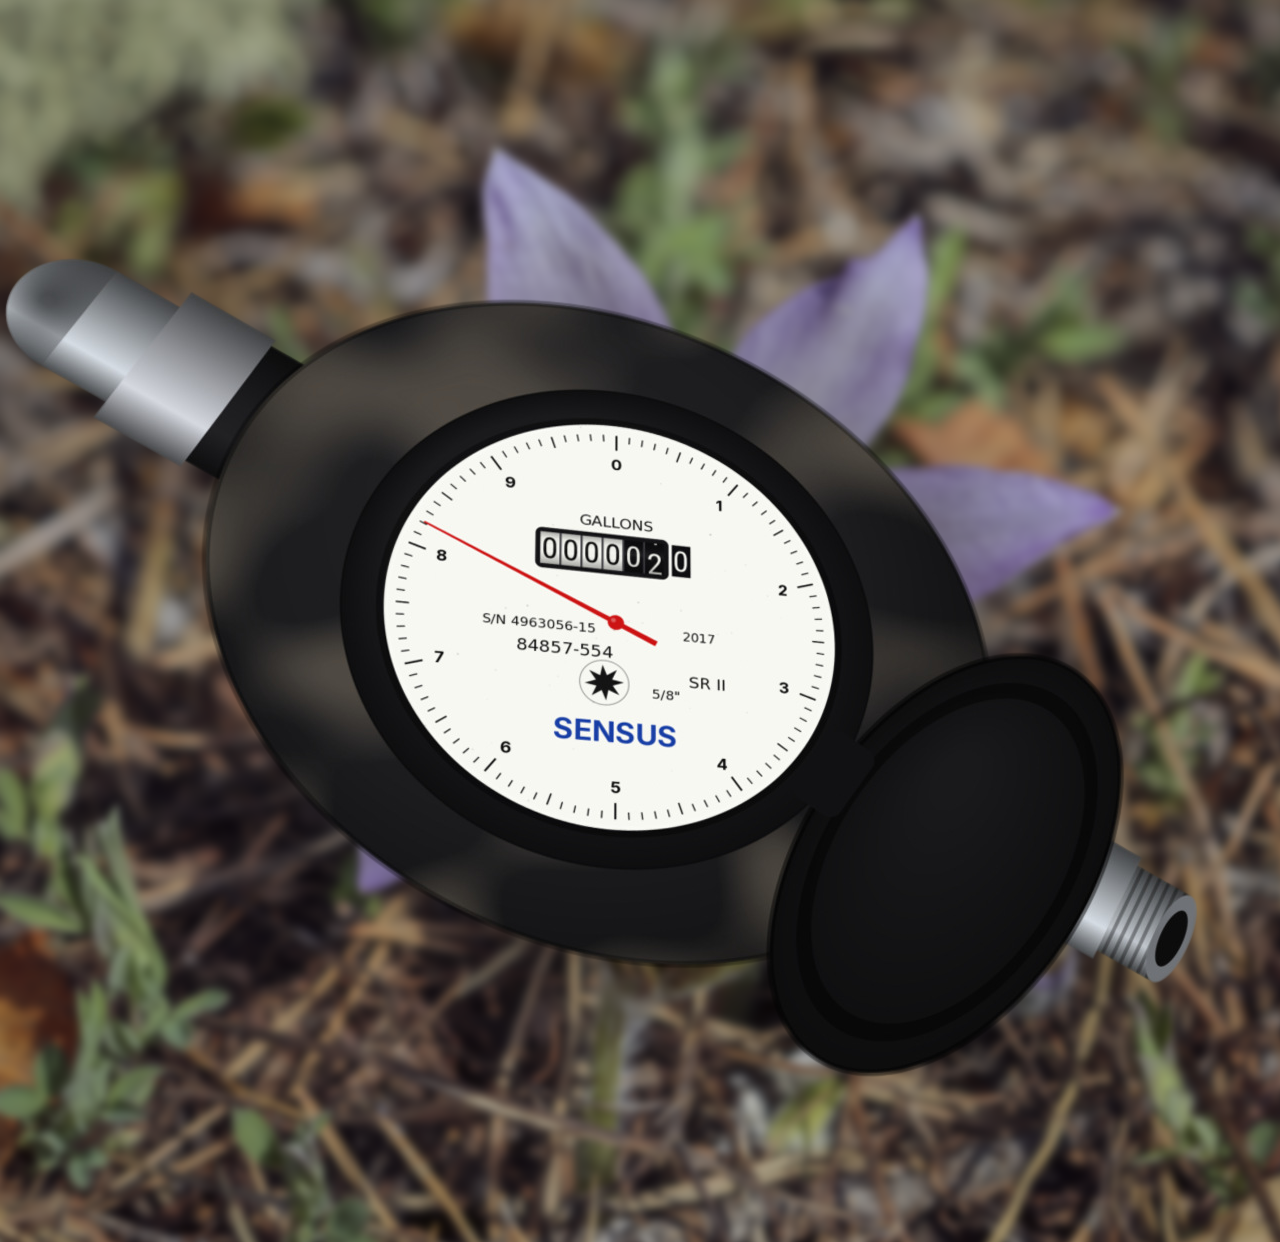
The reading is {"value": 18.2, "unit": "gal"}
